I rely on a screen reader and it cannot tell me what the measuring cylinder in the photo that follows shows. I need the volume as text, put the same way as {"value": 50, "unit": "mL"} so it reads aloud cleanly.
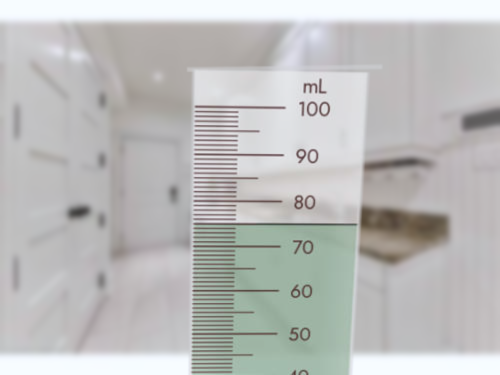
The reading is {"value": 75, "unit": "mL"}
